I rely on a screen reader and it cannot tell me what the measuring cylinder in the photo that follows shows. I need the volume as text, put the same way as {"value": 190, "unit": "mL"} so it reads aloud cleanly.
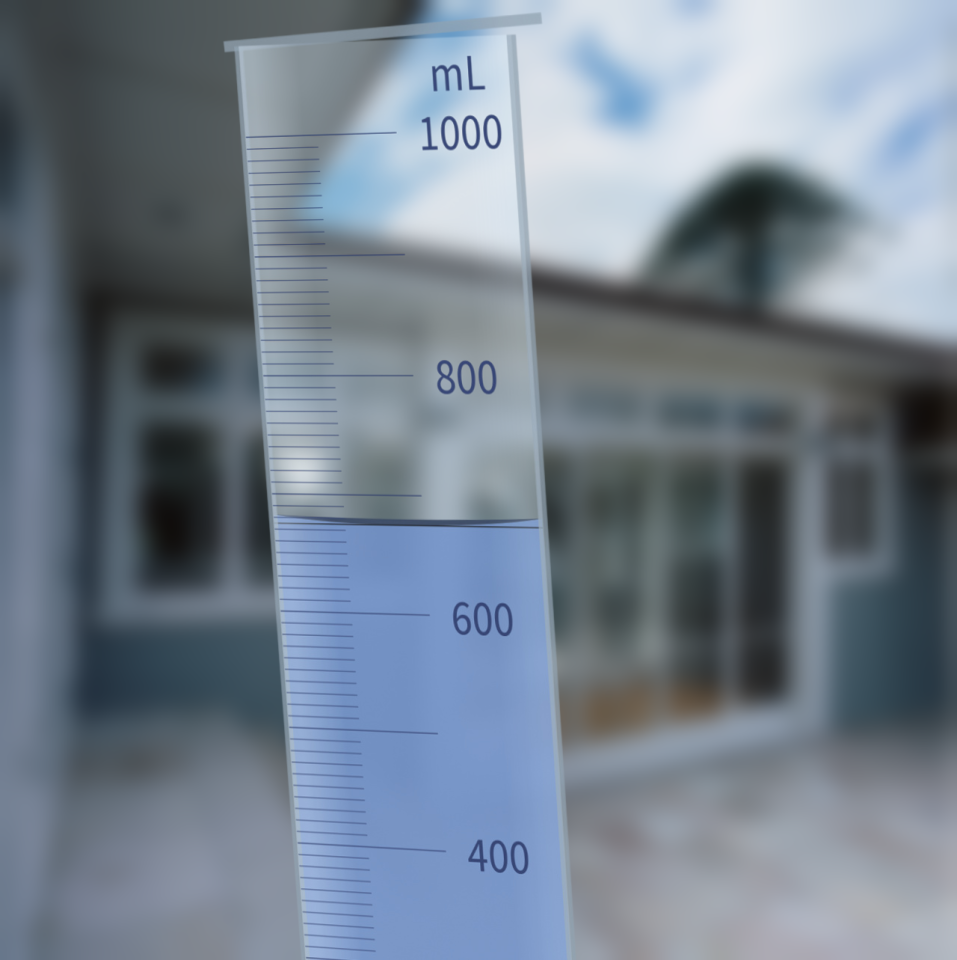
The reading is {"value": 675, "unit": "mL"}
